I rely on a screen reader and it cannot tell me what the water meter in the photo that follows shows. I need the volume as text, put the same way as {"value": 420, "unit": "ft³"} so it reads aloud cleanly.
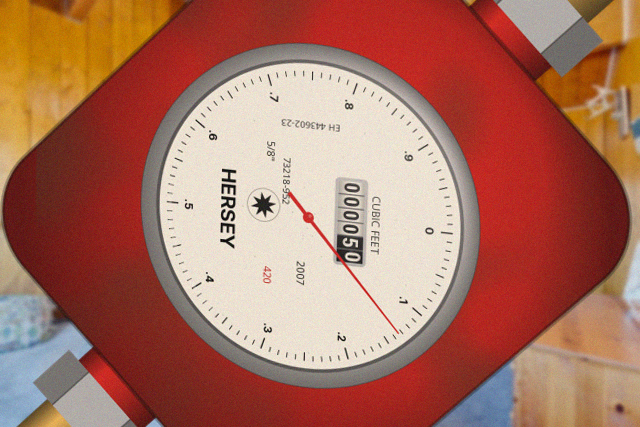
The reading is {"value": 50.13, "unit": "ft³"}
